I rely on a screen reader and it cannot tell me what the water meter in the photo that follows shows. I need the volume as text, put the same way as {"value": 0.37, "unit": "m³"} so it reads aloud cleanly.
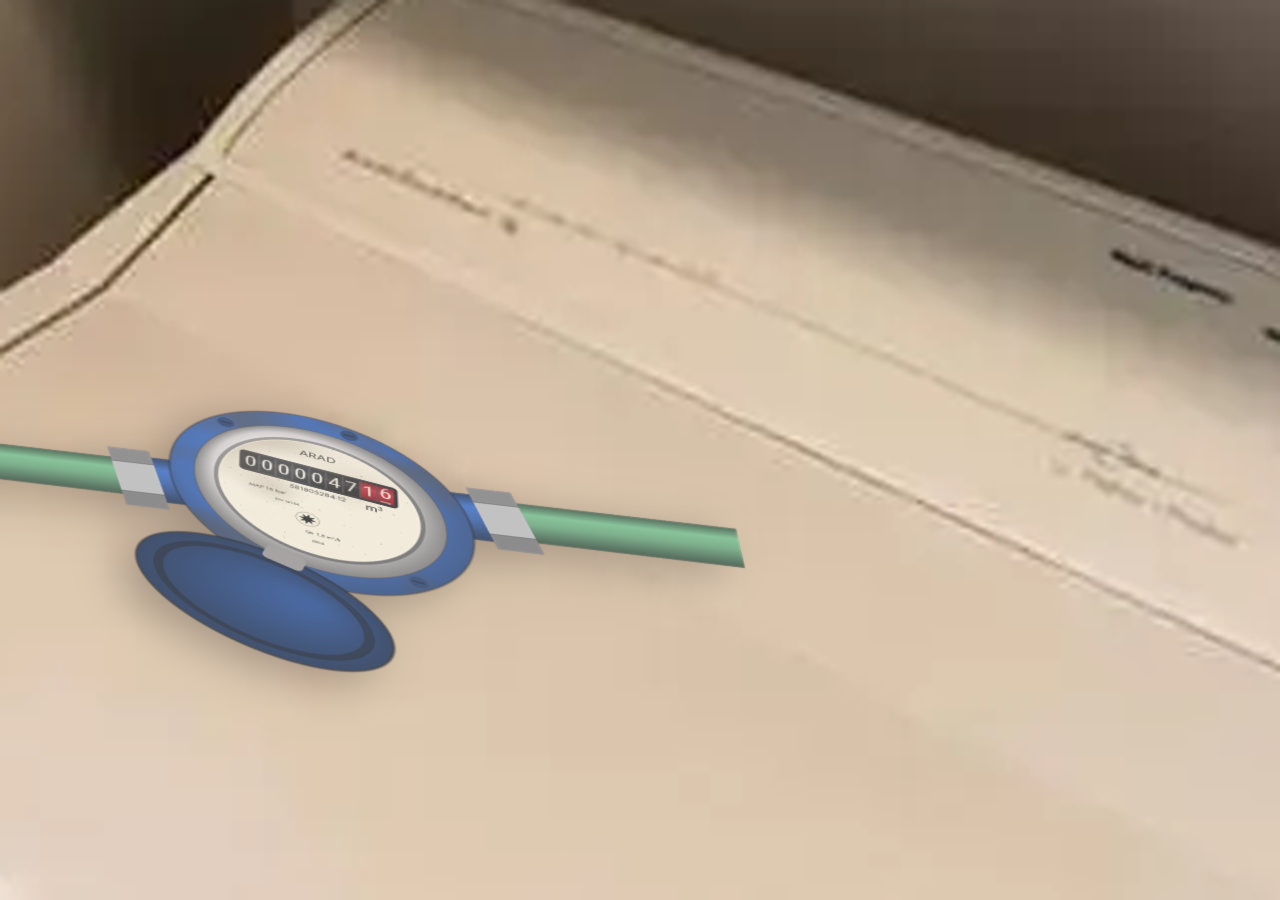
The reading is {"value": 47.16, "unit": "m³"}
